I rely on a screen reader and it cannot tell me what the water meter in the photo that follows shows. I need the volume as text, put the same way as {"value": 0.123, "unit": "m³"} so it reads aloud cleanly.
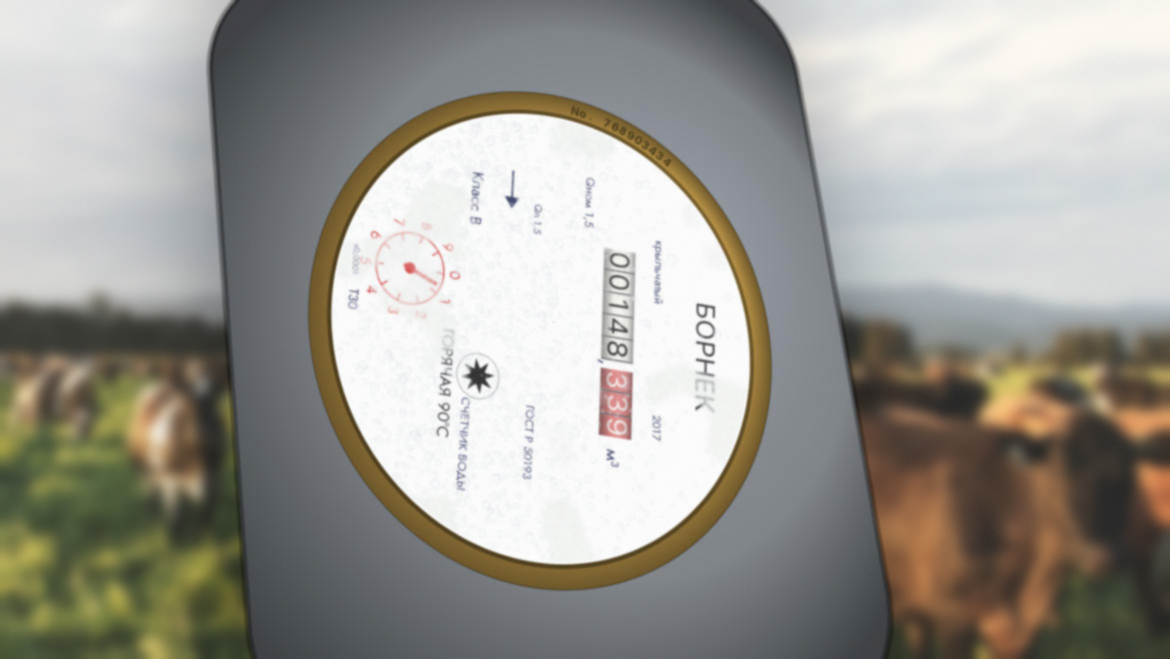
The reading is {"value": 148.3390, "unit": "m³"}
